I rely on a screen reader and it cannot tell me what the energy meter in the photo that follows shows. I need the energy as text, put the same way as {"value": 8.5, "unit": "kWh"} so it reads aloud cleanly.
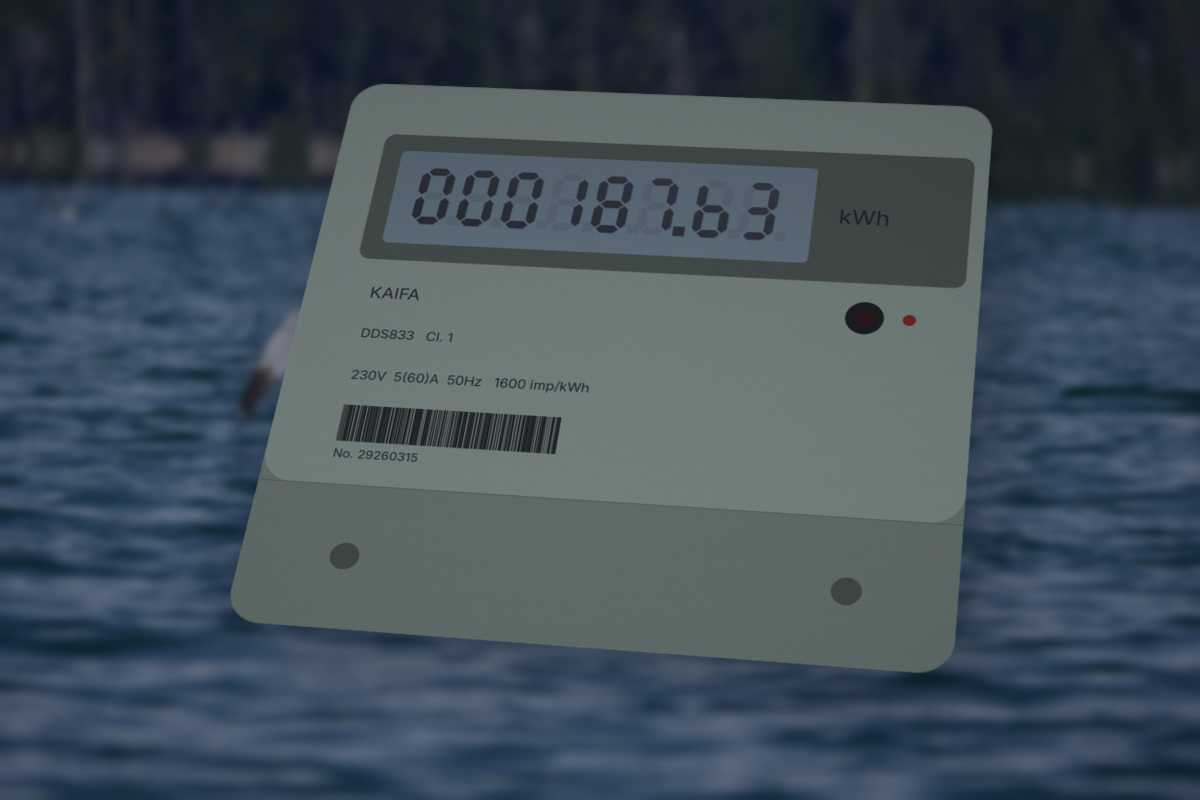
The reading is {"value": 187.63, "unit": "kWh"}
